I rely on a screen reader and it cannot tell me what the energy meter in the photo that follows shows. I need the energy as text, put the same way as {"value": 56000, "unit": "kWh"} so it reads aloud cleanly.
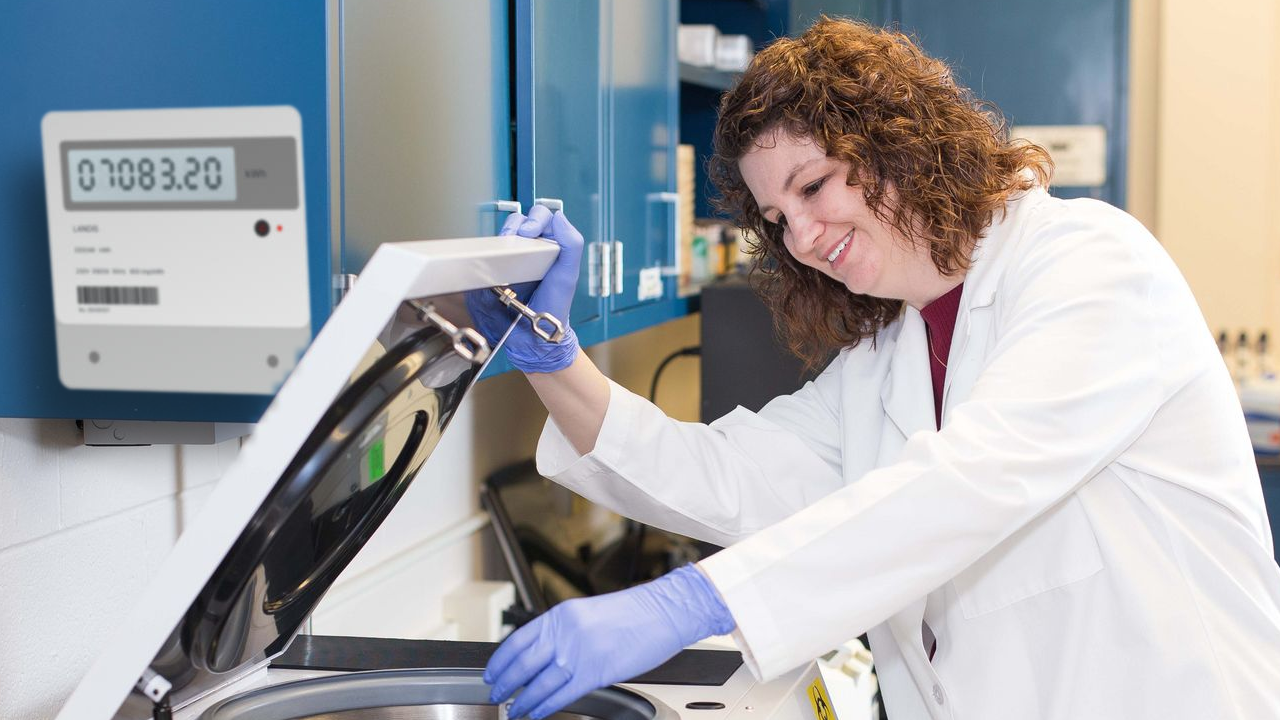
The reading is {"value": 7083.20, "unit": "kWh"}
